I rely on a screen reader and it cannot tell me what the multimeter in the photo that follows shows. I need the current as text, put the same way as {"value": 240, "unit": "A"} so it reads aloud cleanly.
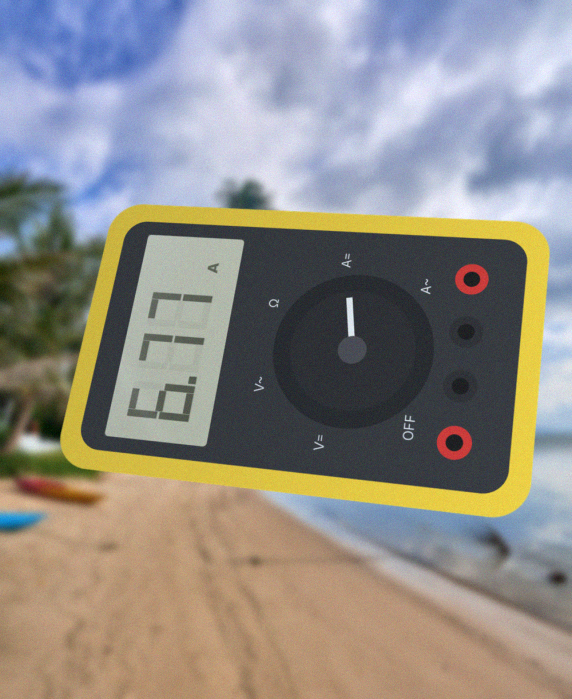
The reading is {"value": 6.77, "unit": "A"}
